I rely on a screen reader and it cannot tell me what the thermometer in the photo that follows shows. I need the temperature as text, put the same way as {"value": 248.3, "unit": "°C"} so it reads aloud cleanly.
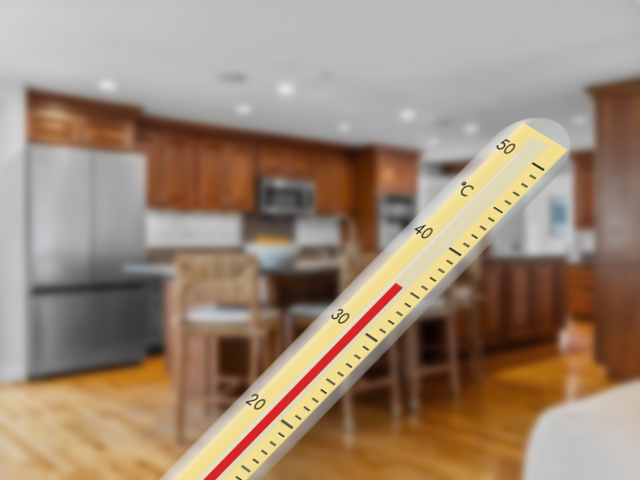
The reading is {"value": 35, "unit": "°C"}
